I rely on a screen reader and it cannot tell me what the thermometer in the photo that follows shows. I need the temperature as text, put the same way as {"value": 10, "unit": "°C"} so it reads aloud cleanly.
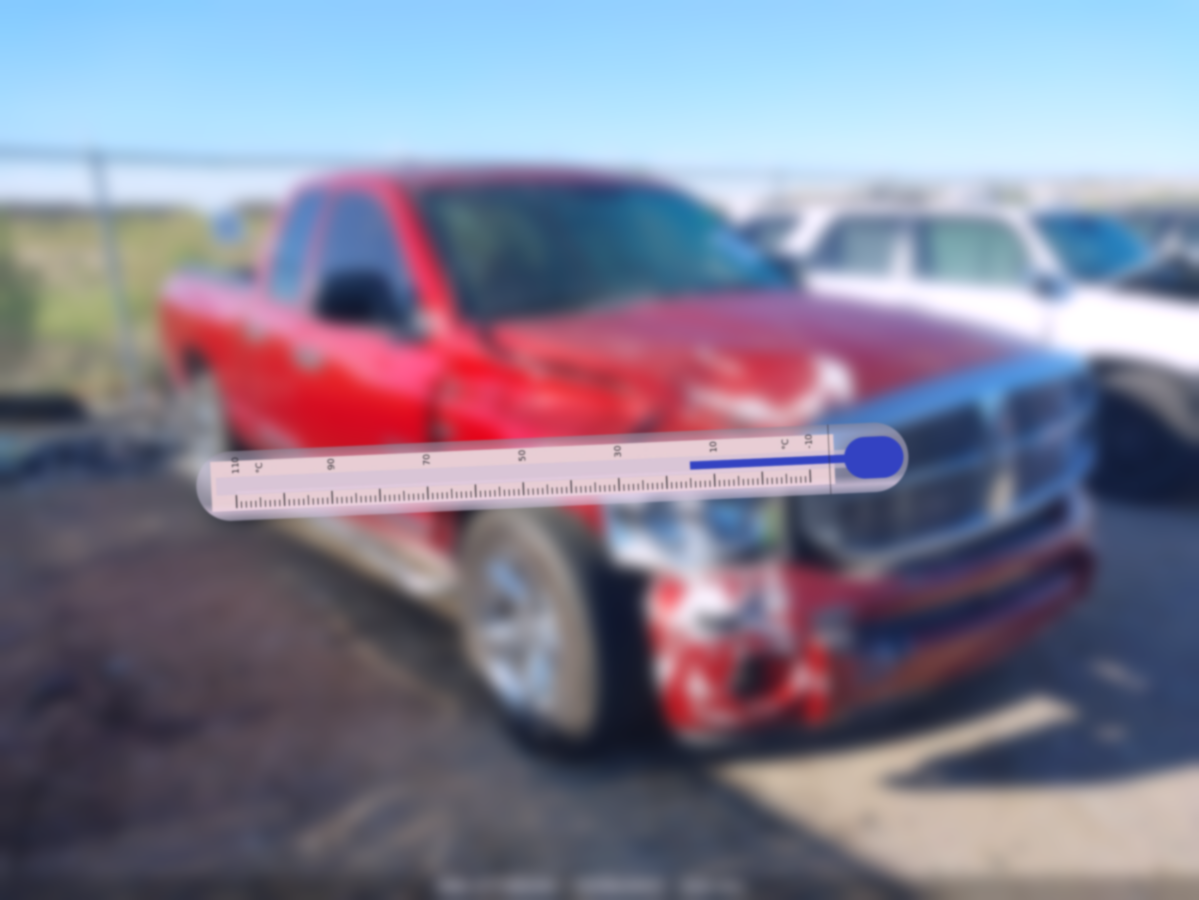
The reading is {"value": 15, "unit": "°C"}
